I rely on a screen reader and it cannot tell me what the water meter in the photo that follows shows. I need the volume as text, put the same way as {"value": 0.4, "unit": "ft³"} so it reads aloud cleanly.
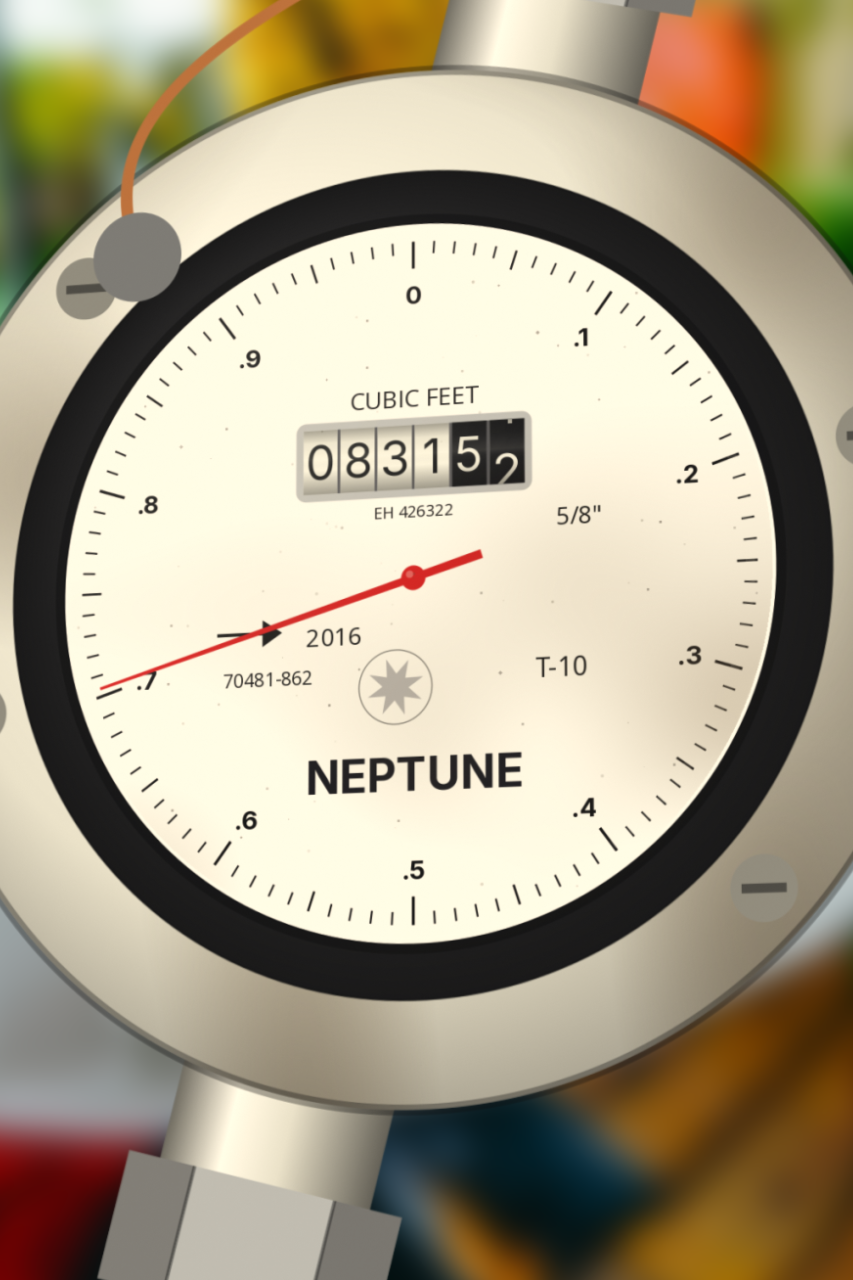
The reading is {"value": 83151.70, "unit": "ft³"}
